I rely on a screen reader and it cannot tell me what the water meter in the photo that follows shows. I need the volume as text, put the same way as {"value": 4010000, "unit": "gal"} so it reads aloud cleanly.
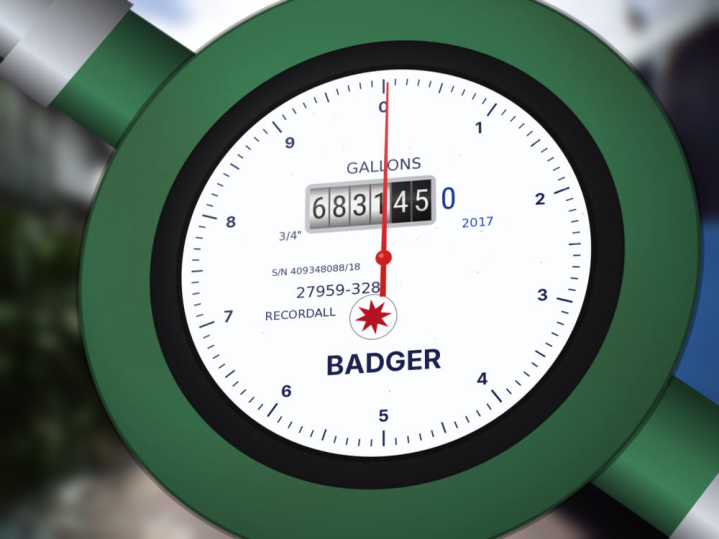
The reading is {"value": 6831450.0, "unit": "gal"}
